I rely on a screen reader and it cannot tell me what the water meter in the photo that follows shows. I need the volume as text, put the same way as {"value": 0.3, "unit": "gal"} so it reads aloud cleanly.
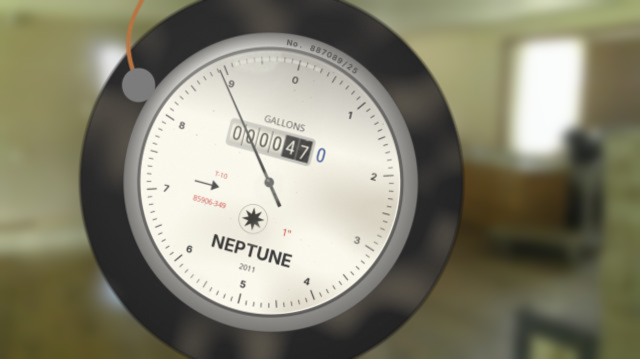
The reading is {"value": 468.9, "unit": "gal"}
